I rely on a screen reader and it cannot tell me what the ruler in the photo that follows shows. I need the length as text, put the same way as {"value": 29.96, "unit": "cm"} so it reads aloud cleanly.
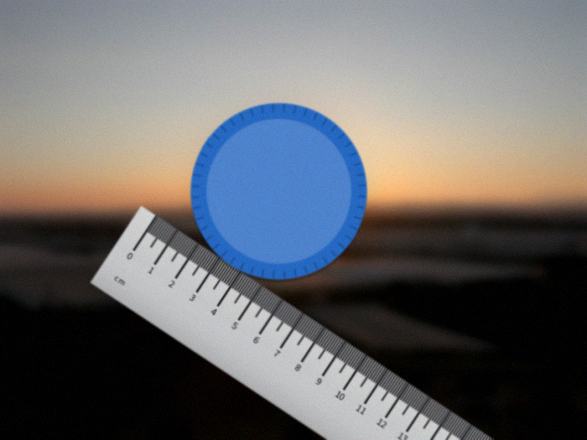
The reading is {"value": 7, "unit": "cm"}
